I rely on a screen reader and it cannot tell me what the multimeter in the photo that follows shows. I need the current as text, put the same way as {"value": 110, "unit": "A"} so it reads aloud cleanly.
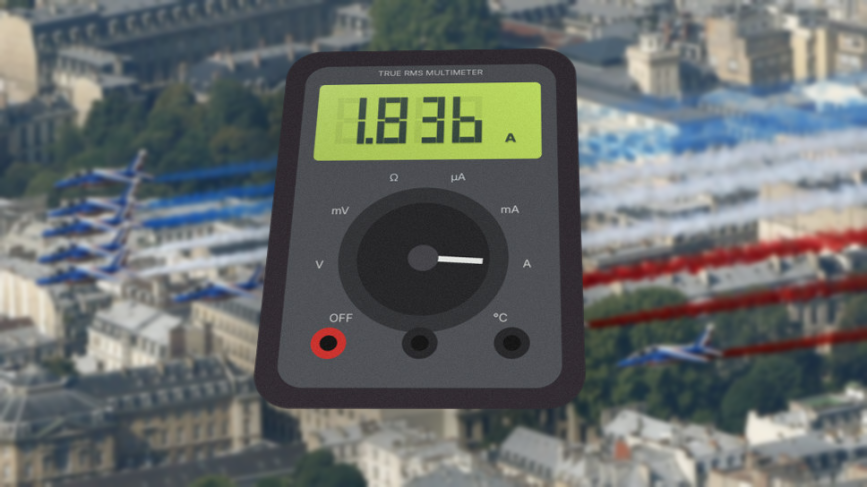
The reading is {"value": 1.836, "unit": "A"}
